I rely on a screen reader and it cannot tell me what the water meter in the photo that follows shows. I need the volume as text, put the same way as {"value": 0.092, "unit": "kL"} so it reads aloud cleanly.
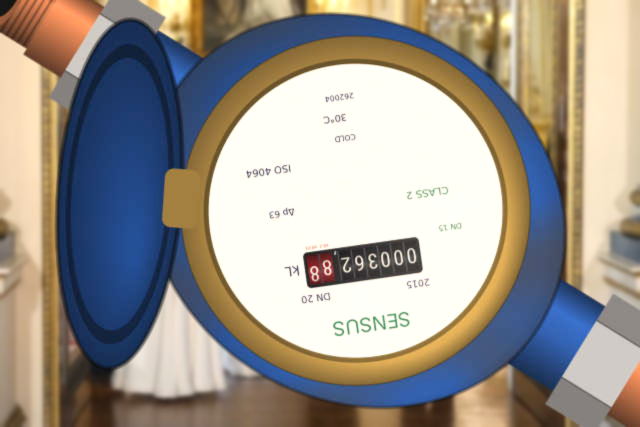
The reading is {"value": 362.88, "unit": "kL"}
